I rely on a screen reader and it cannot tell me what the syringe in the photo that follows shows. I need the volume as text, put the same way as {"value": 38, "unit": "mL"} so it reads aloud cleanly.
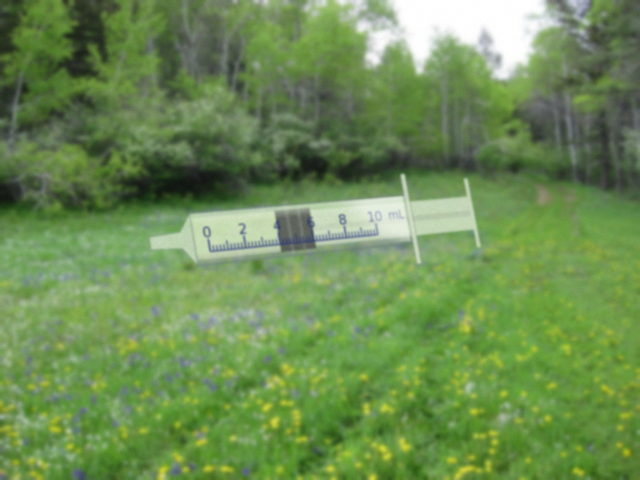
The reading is {"value": 4, "unit": "mL"}
